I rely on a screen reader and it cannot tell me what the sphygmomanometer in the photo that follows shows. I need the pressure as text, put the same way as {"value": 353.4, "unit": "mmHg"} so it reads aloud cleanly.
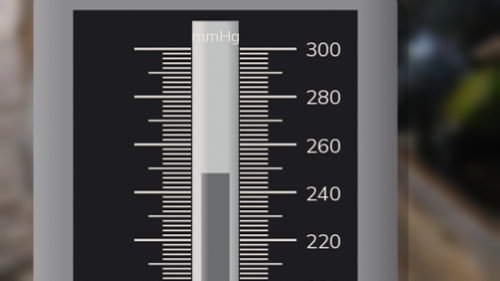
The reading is {"value": 248, "unit": "mmHg"}
